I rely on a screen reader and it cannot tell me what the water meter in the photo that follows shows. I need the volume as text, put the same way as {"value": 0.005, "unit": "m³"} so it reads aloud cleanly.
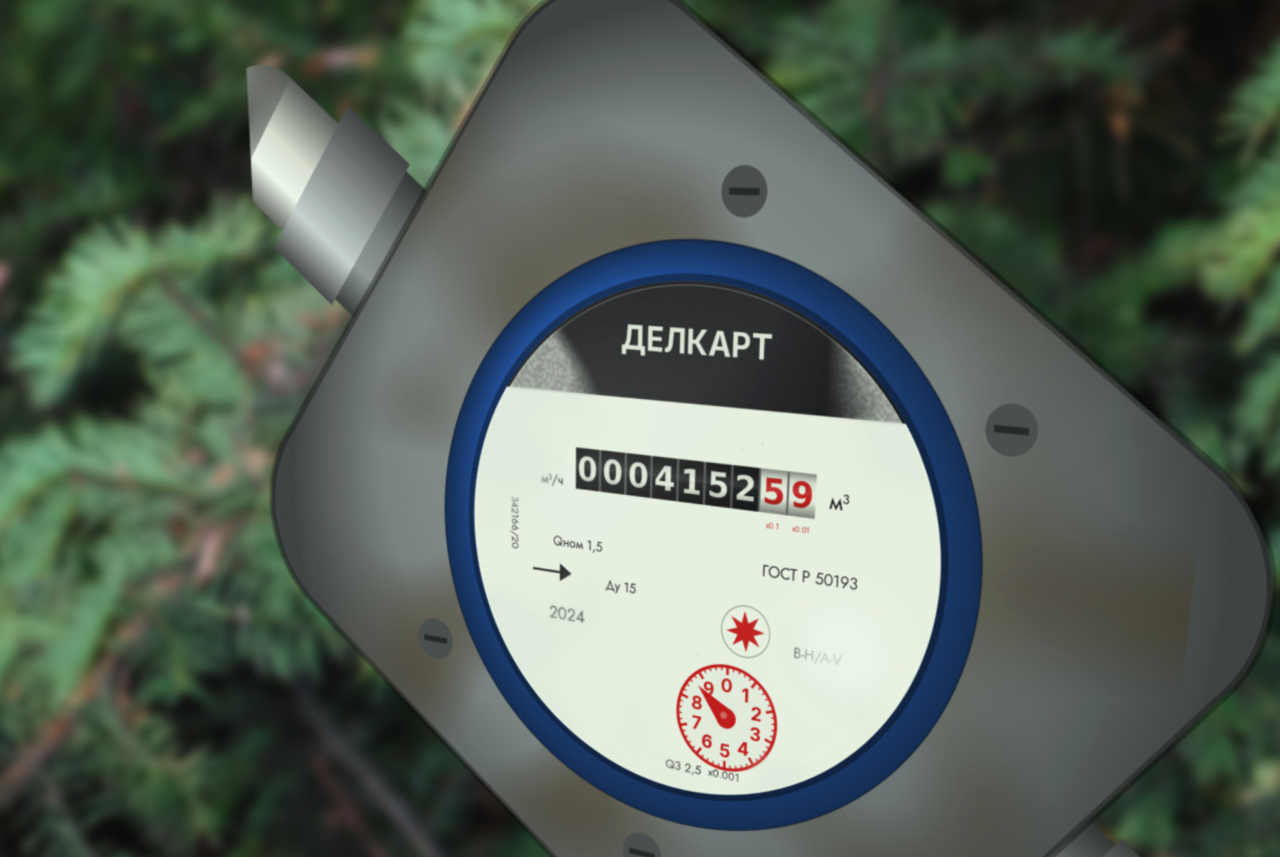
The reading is {"value": 4152.598, "unit": "m³"}
